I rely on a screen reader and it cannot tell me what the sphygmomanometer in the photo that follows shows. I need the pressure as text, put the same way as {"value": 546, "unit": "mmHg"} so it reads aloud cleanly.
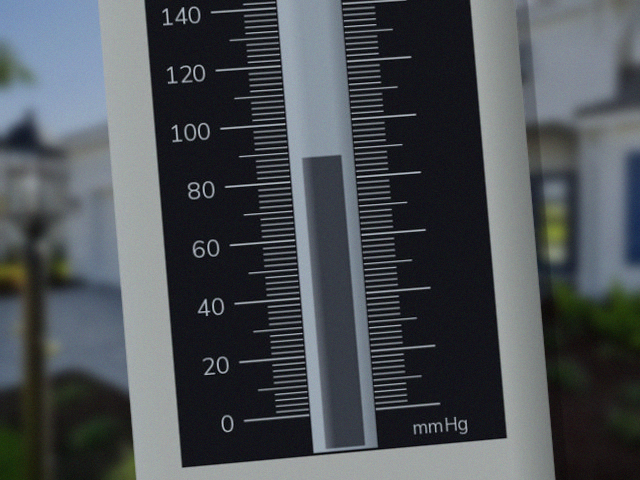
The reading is {"value": 88, "unit": "mmHg"}
